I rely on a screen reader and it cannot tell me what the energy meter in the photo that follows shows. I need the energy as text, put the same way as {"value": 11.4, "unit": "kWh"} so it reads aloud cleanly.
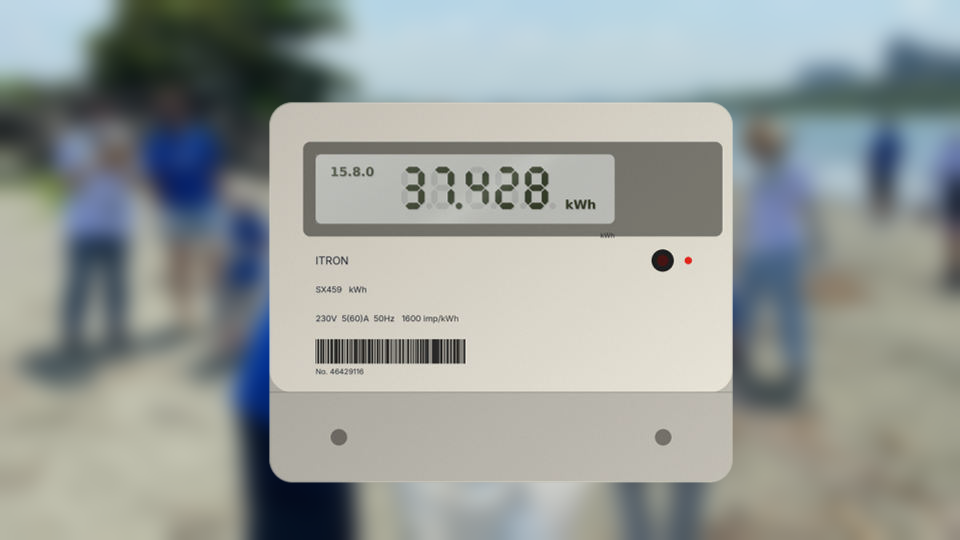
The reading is {"value": 37.428, "unit": "kWh"}
